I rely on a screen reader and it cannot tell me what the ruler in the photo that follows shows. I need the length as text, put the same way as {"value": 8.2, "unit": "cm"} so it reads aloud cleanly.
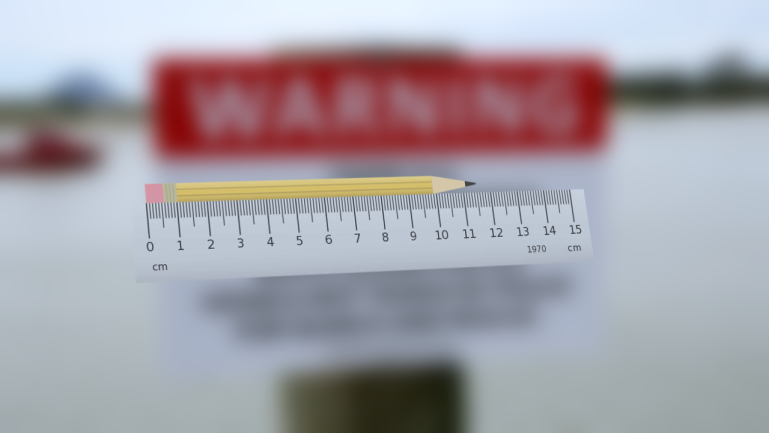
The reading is {"value": 11.5, "unit": "cm"}
